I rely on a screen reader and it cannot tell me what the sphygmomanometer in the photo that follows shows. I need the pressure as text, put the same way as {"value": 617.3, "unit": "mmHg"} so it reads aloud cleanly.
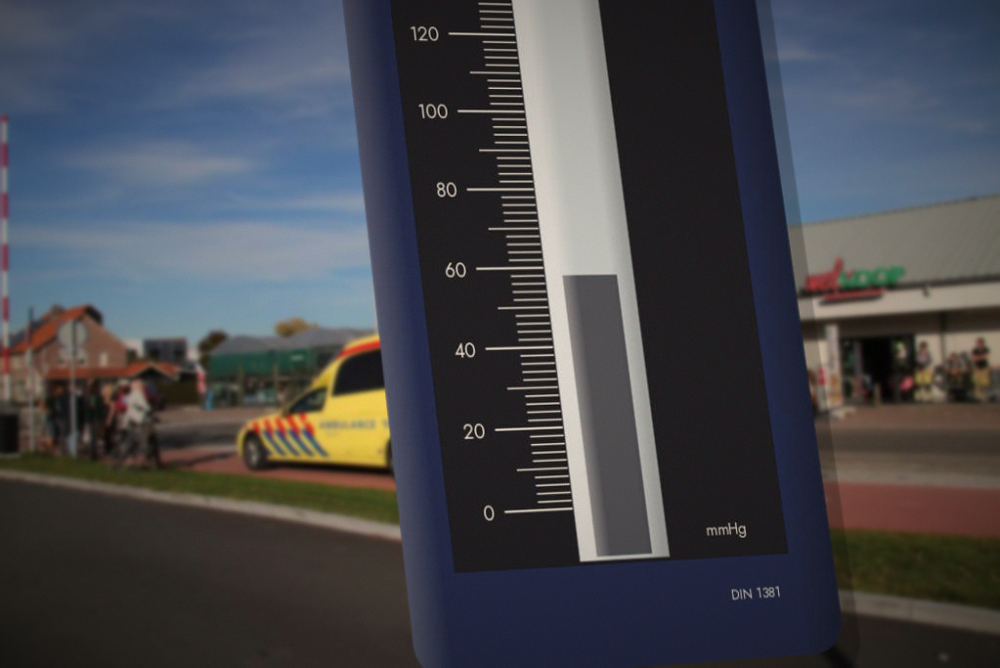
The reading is {"value": 58, "unit": "mmHg"}
